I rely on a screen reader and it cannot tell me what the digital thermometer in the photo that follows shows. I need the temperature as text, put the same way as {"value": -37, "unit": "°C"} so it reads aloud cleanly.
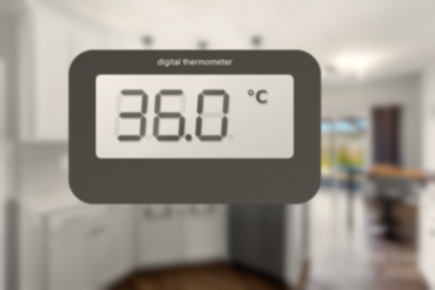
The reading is {"value": 36.0, "unit": "°C"}
